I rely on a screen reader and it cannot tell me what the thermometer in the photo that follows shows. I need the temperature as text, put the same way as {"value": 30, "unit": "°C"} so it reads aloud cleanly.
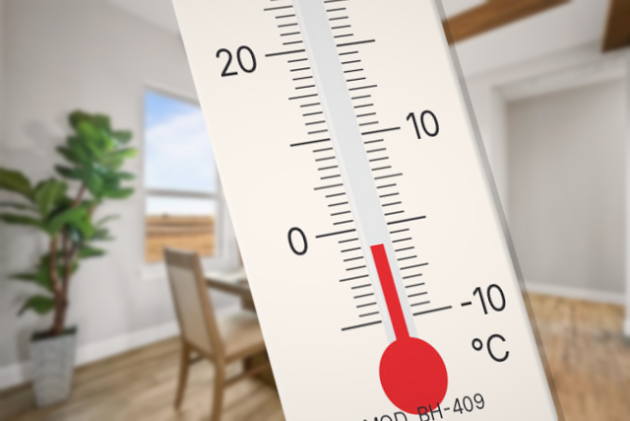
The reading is {"value": -2, "unit": "°C"}
